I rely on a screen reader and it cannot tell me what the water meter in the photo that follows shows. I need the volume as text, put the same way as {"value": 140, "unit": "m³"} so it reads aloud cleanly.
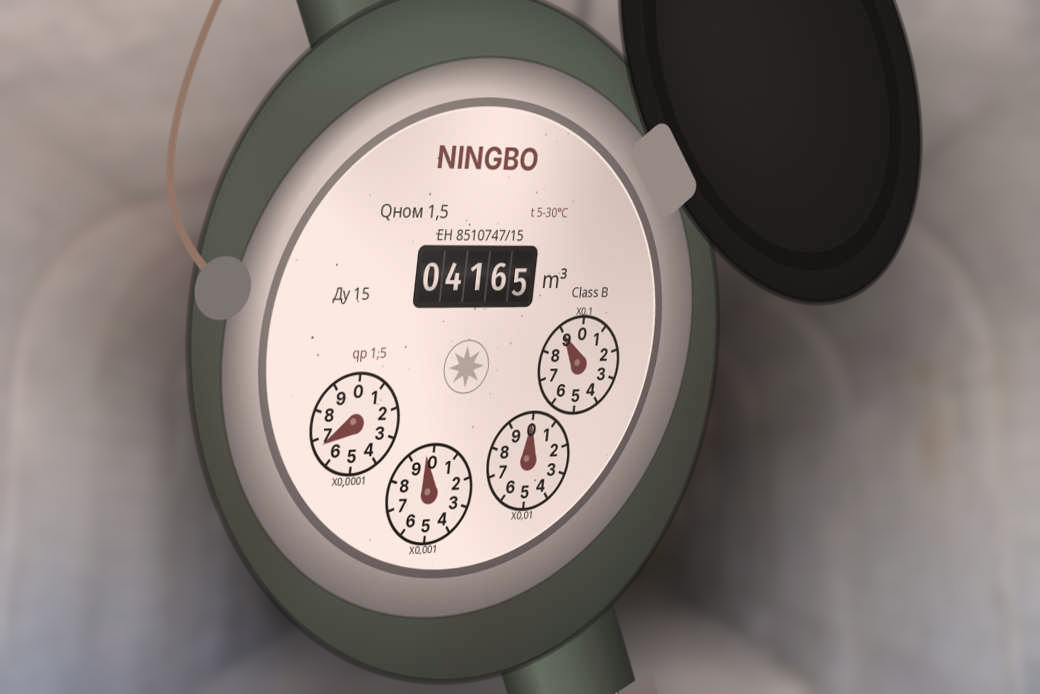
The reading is {"value": 4164.8996, "unit": "m³"}
